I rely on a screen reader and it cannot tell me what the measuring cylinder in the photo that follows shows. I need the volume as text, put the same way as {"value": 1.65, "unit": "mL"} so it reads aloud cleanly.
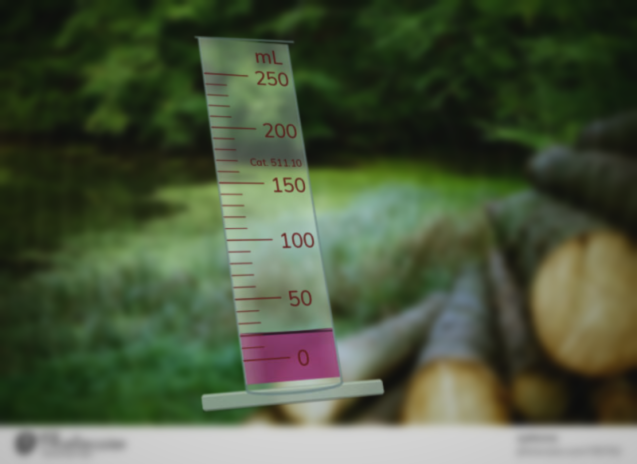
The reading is {"value": 20, "unit": "mL"}
